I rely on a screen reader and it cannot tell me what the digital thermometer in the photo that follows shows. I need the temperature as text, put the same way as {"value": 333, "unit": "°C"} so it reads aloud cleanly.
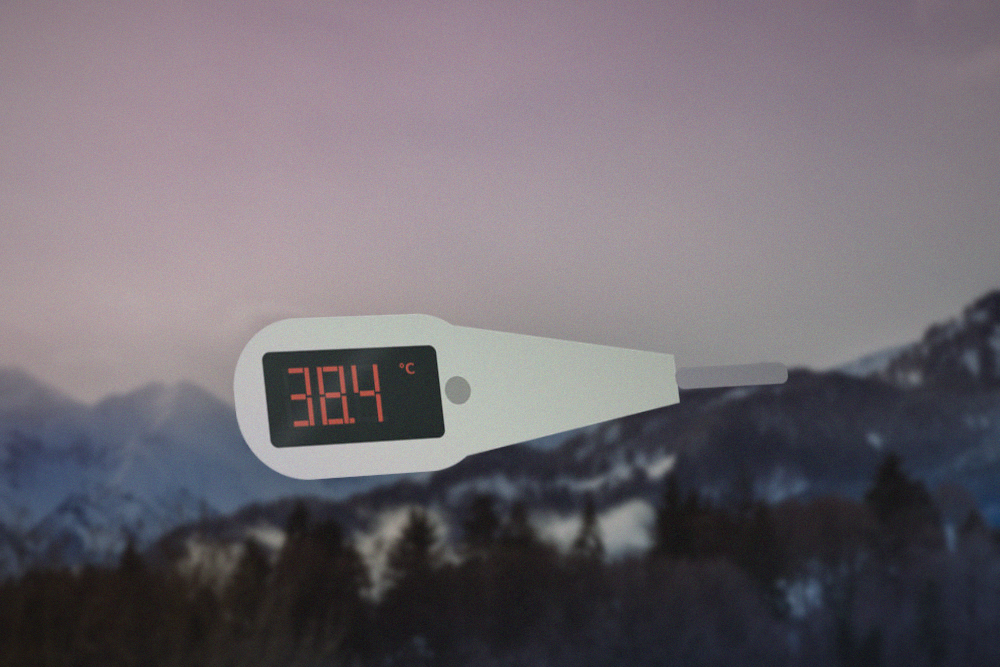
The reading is {"value": 38.4, "unit": "°C"}
